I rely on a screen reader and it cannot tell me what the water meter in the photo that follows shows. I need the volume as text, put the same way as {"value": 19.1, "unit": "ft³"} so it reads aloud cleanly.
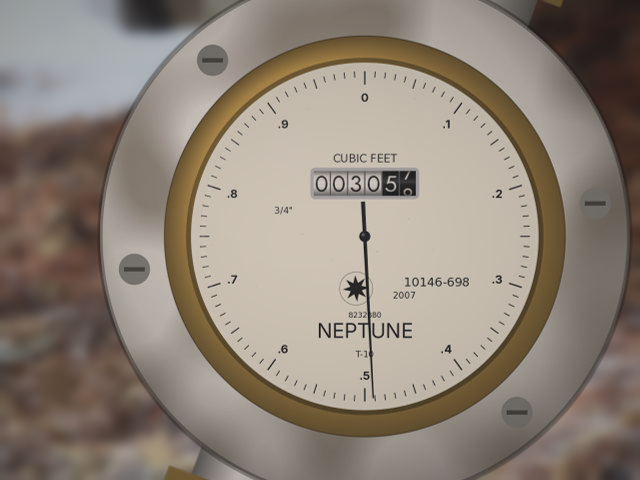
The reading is {"value": 3057.49, "unit": "ft³"}
